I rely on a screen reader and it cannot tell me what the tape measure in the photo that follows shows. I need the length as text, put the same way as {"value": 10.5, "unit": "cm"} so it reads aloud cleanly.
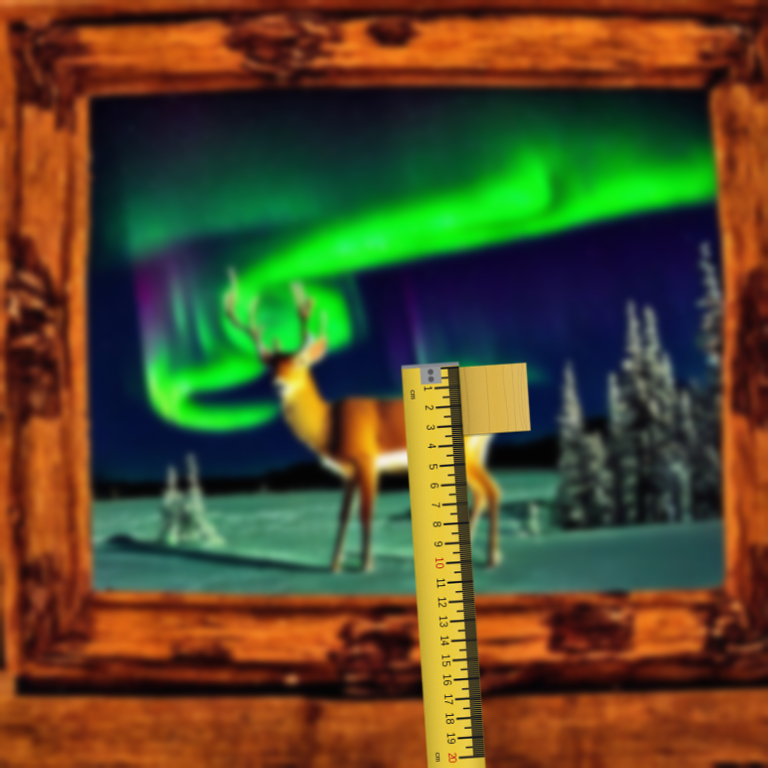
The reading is {"value": 3.5, "unit": "cm"}
